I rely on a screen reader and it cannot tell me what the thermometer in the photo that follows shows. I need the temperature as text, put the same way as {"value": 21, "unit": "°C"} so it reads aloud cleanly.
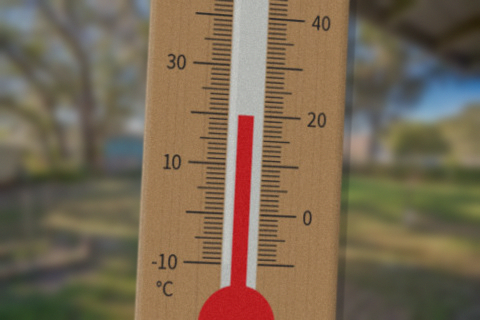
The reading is {"value": 20, "unit": "°C"}
